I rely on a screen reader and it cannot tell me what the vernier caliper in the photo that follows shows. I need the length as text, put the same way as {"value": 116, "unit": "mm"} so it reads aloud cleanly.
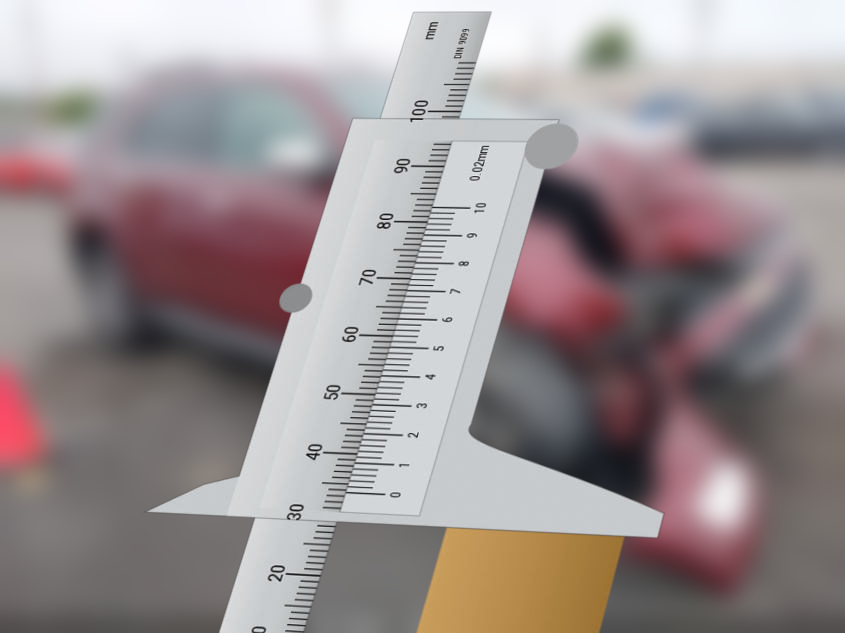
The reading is {"value": 33.6, "unit": "mm"}
